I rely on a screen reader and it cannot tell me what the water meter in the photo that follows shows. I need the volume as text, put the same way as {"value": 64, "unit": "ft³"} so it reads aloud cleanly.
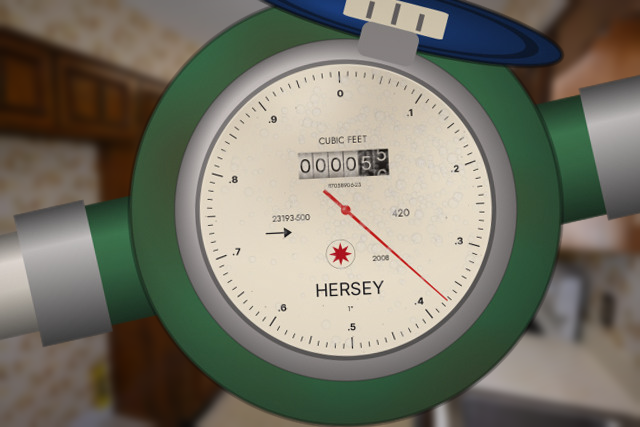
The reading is {"value": 55.37, "unit": "ft³"}
